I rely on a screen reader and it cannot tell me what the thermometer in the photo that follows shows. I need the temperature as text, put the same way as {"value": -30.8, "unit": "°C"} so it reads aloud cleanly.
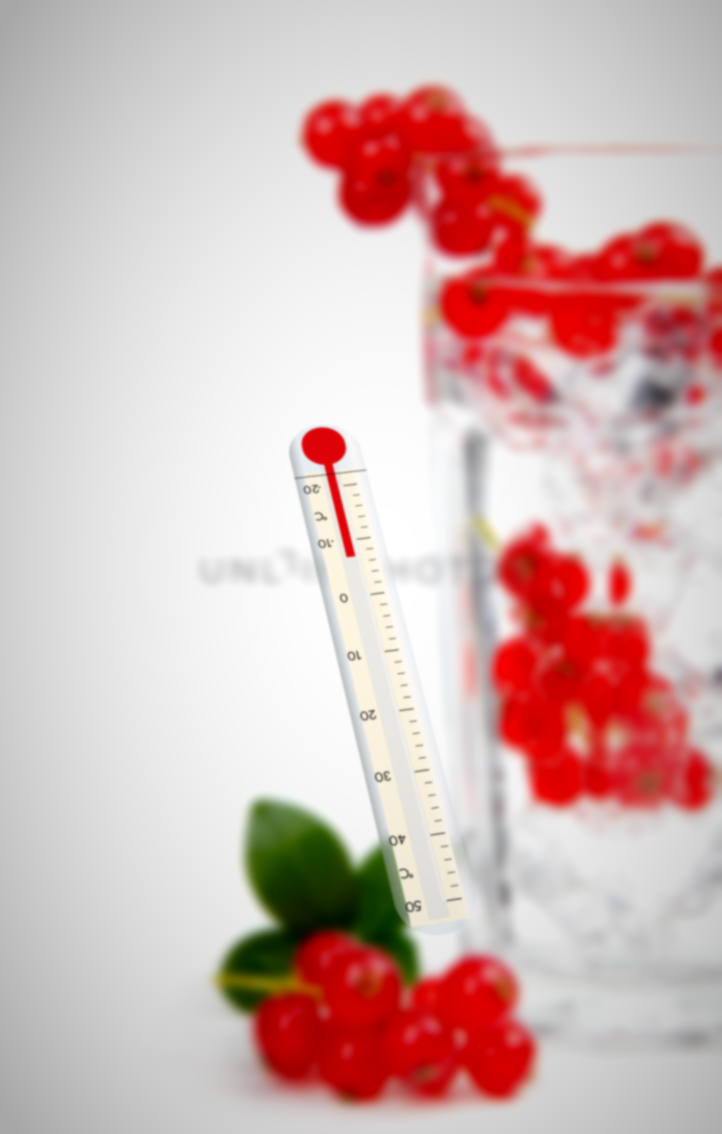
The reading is {"value": -7, "unit": "°C"}
